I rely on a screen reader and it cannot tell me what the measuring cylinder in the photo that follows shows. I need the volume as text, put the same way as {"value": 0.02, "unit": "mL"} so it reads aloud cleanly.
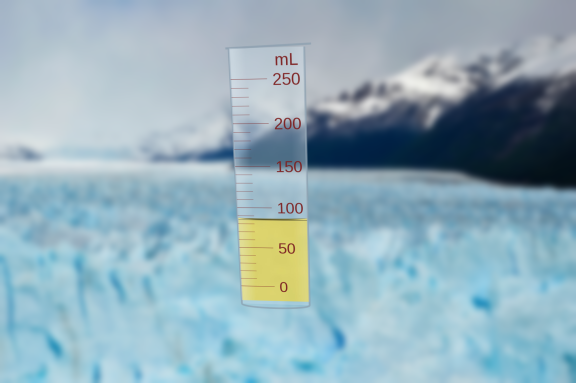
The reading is {"value": 85, "unit": "mL"}
